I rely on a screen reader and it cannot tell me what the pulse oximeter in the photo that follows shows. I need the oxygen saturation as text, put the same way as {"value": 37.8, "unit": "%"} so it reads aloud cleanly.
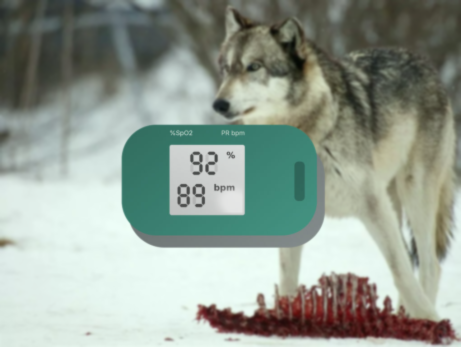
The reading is {"value": 92, "unit": "%"}
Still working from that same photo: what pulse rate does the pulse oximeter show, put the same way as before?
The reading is {"value": 89, "unit": "bpm"}
